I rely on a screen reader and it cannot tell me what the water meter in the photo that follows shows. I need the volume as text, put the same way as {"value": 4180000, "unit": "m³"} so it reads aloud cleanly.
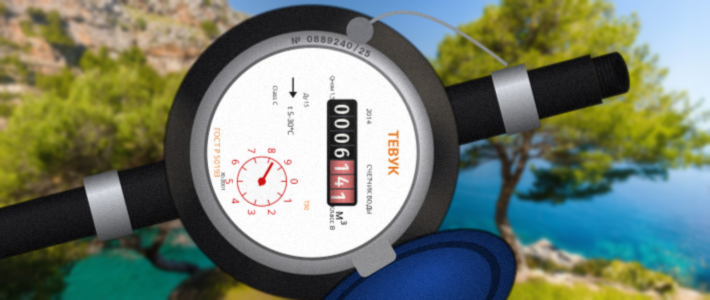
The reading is {"value": 6.1408, "unit": "m³"}
